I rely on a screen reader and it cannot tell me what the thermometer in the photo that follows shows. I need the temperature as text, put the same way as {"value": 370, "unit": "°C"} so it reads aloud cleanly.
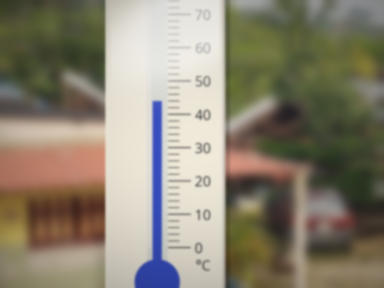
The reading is {"value": 44, "unit": "°C"}
